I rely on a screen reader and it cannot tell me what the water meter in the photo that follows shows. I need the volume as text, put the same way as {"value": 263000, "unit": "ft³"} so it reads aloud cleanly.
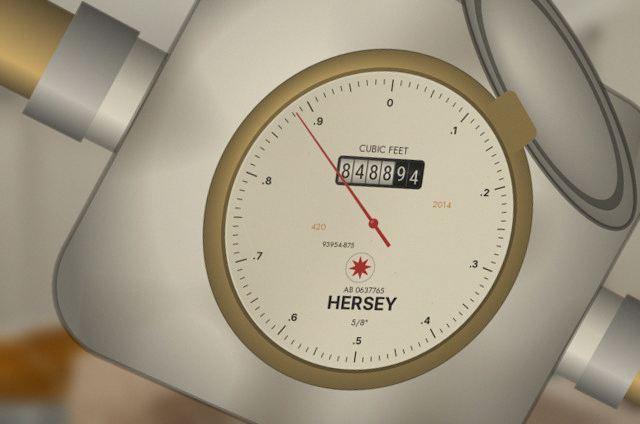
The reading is {"value": 848893.88, "unit": "ft³"}
